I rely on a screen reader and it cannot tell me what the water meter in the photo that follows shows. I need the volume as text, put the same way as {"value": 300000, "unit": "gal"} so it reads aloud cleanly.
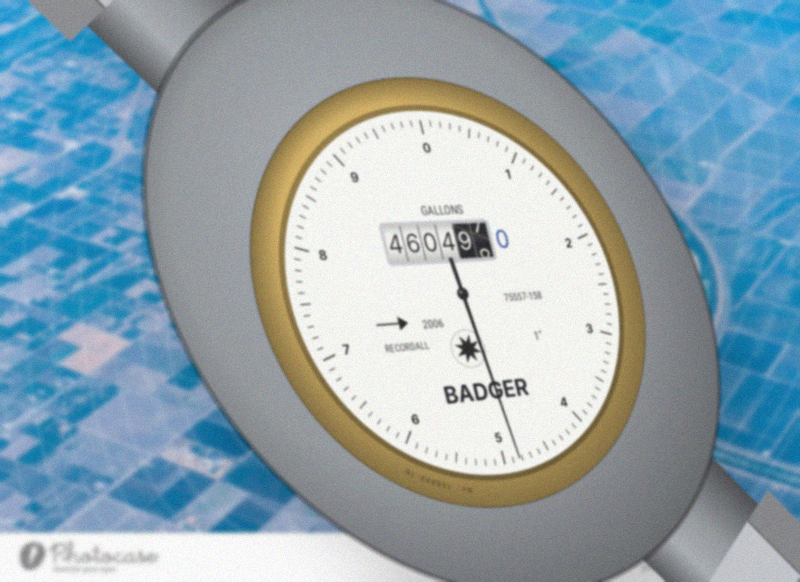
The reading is {"value": 4604974.8, "unit": "gal"}
